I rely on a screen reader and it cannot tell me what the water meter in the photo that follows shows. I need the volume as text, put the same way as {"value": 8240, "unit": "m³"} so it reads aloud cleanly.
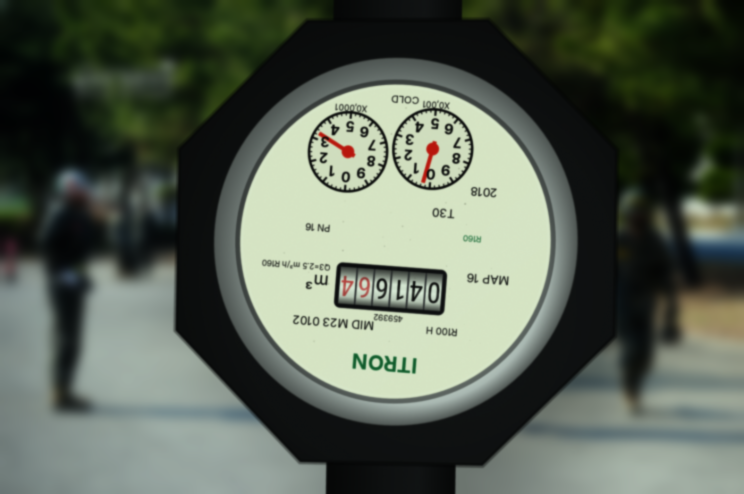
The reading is {"value": 416.6403, "unit": "m³"}
